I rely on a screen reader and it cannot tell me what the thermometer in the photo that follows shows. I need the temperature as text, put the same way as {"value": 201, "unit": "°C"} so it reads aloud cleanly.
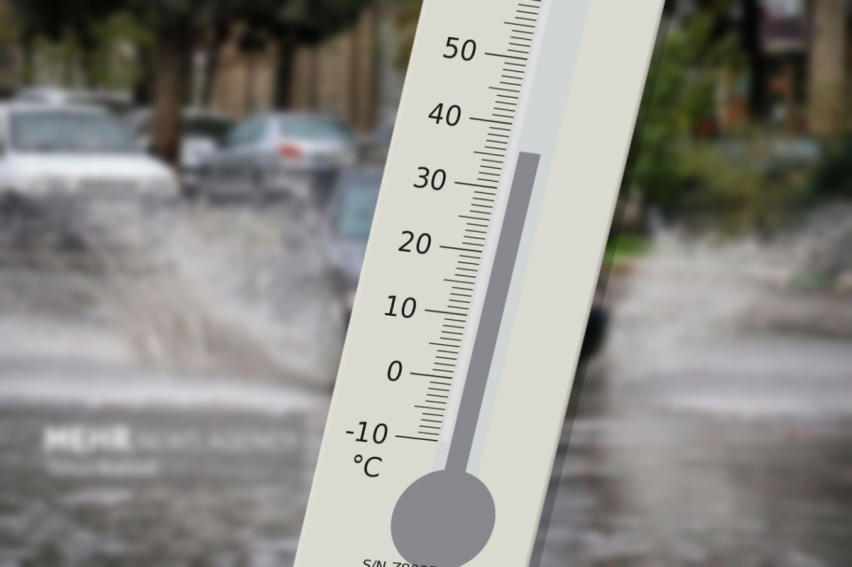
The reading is {"value": 36, "unit": "°C"}
